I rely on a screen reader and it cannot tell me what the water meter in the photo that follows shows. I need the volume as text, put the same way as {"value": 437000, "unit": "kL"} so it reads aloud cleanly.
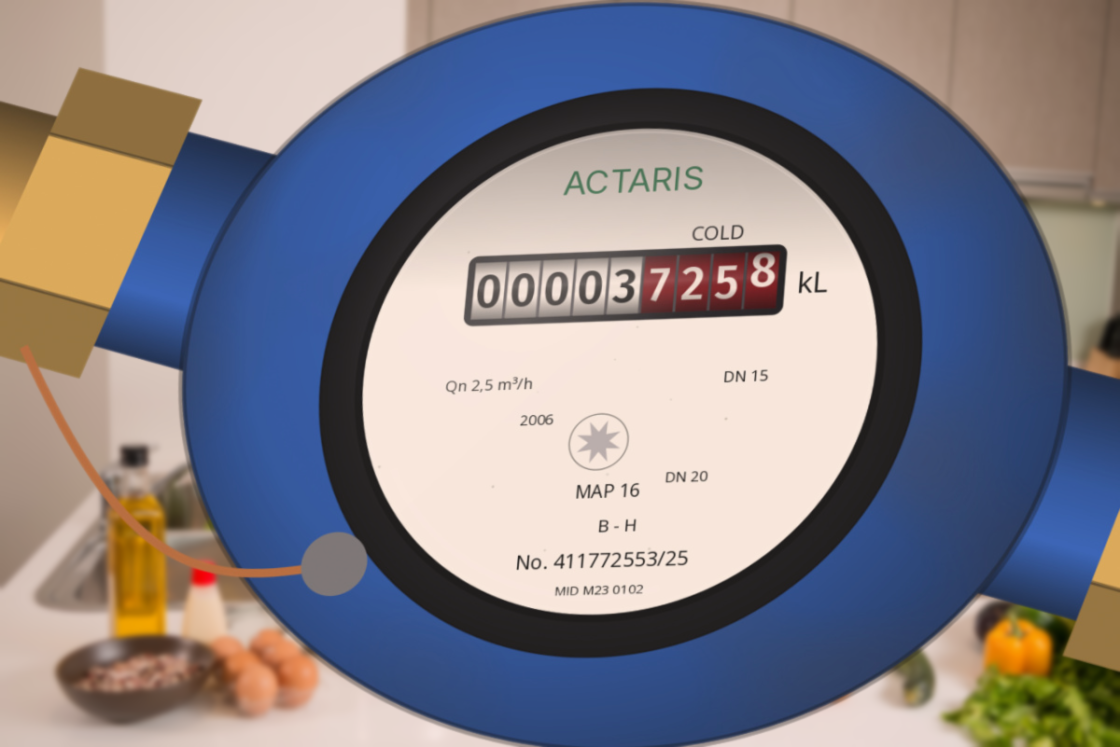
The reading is {"value": 3.7258, "unit": "kL"}
